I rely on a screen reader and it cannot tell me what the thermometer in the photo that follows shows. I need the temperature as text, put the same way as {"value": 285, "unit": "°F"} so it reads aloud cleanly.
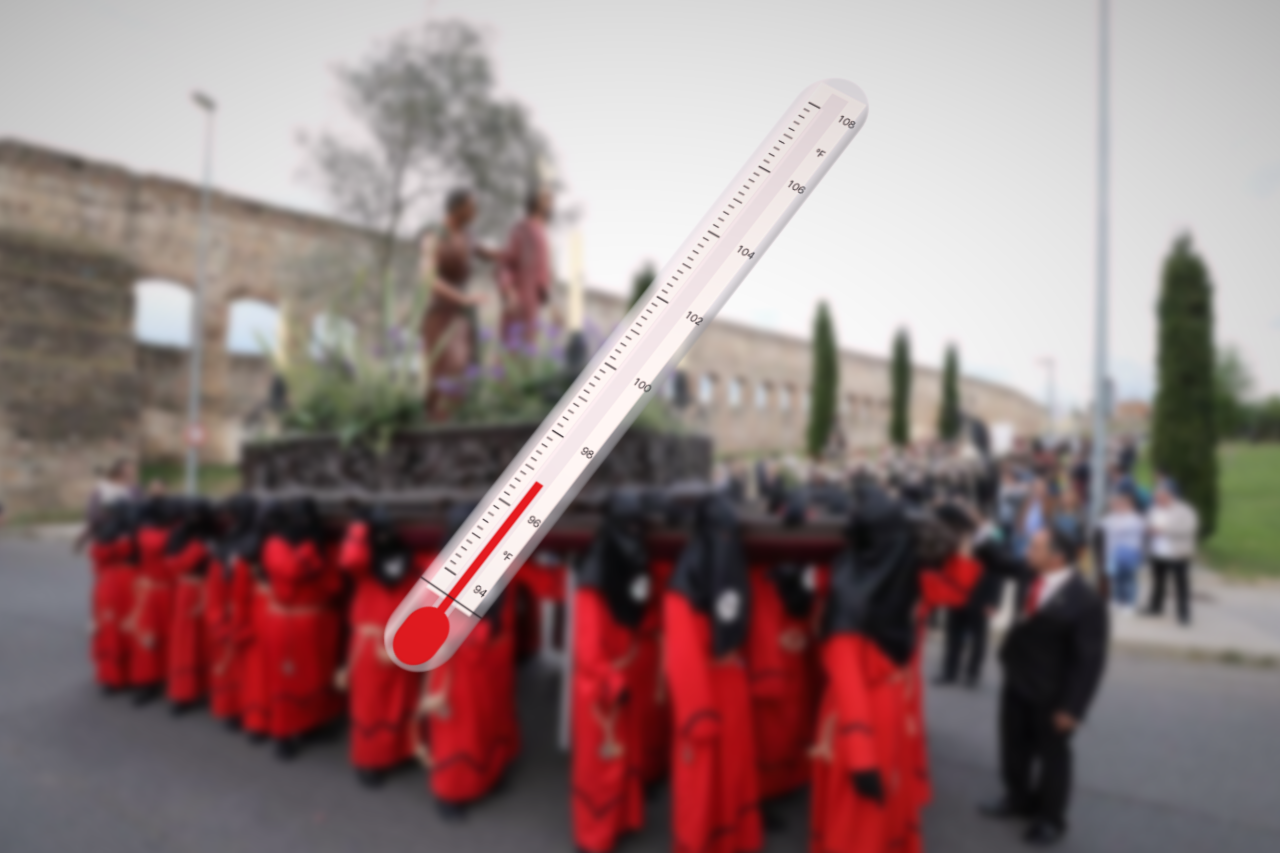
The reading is {"value": 96.8, "unit": "°F"}
